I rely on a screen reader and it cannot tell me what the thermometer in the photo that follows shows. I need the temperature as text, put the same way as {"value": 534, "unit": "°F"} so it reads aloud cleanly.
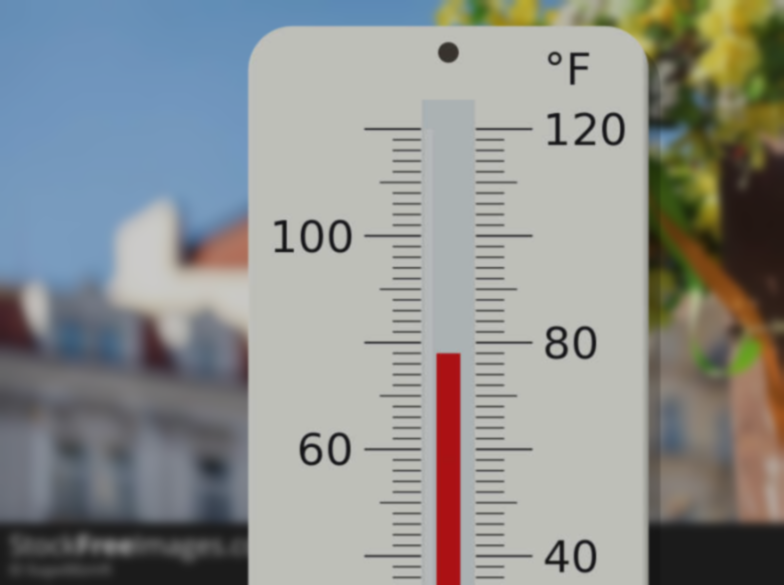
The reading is {"value": 78, "unit": "°F"}
